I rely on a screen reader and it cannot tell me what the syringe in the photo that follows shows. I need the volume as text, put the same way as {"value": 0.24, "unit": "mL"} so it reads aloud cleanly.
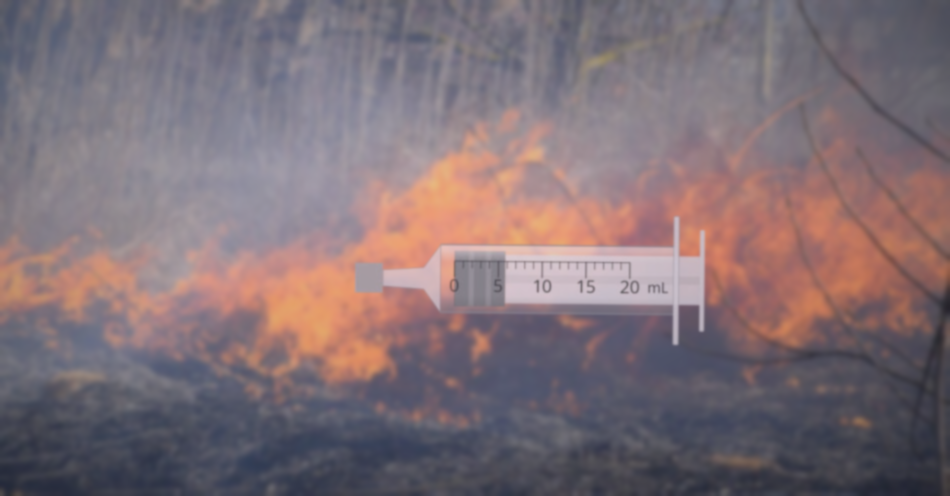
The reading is {"value": 0, "unit": "mL"}
